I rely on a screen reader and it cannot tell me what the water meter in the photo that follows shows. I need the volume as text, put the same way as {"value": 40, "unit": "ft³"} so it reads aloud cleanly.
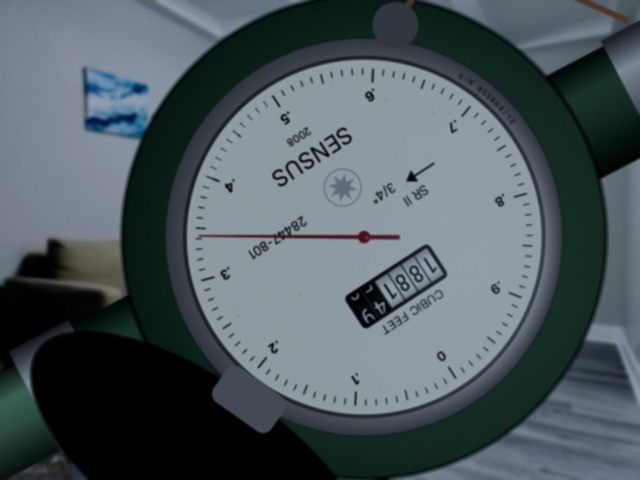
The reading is {"value": 188149.34, "unit": "ft³"}
